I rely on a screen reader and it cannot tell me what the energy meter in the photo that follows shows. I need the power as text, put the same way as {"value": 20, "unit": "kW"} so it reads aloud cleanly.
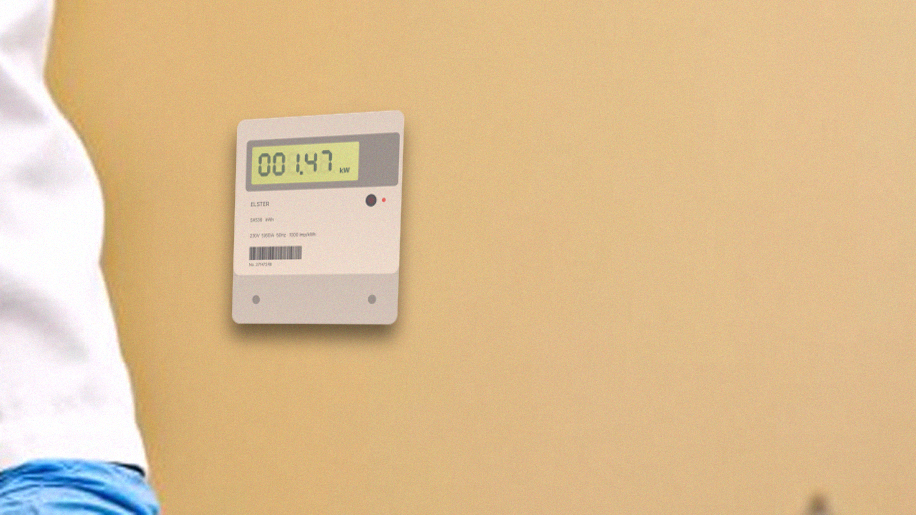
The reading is {"value": 1.47, "unit": "kW"}
